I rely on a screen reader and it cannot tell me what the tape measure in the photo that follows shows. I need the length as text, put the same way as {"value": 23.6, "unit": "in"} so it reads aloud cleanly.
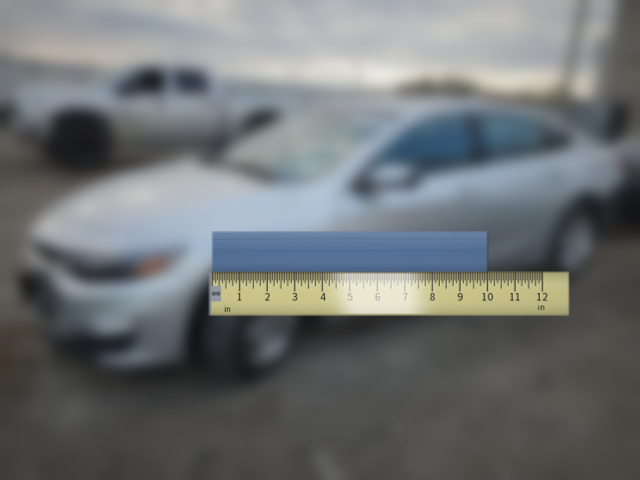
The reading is {"value": 10, "unit": "in"}
